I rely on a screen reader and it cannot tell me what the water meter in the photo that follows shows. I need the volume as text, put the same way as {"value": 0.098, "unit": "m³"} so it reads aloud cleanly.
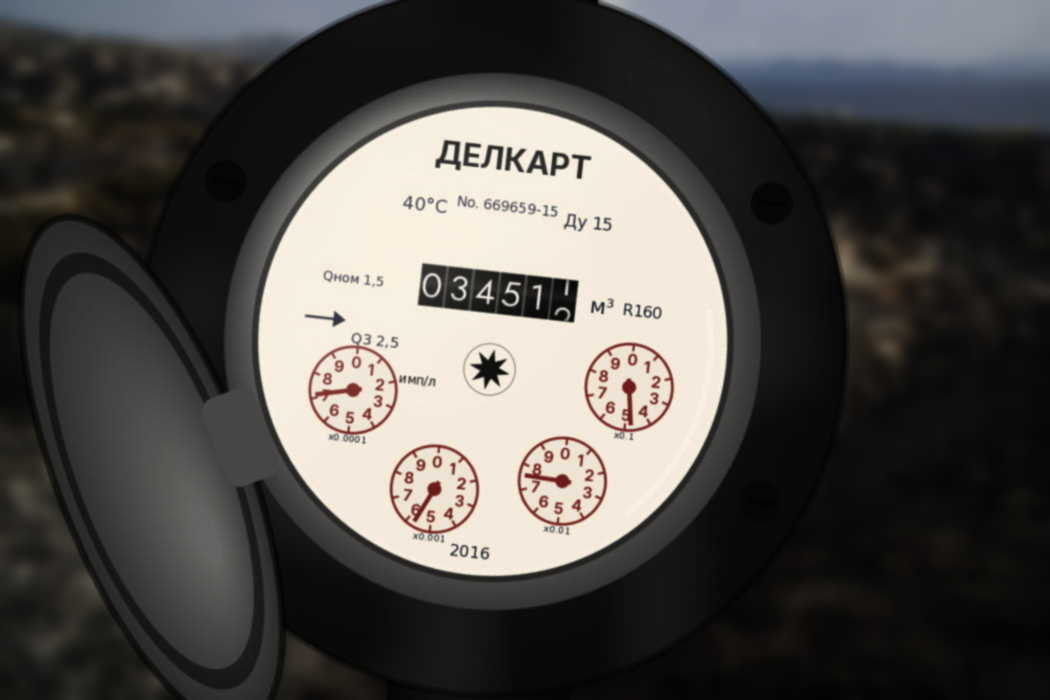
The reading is {"value": 34511.4757, "unit": "m³"}
